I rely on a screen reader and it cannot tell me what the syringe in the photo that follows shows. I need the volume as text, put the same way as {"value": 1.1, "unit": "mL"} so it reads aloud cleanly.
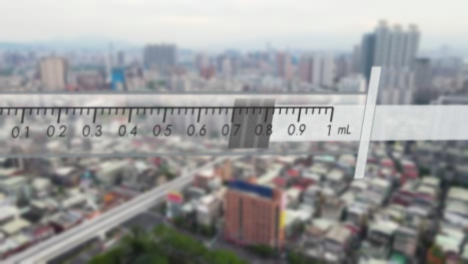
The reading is {"value": 0.7, "unit": "mL"}
